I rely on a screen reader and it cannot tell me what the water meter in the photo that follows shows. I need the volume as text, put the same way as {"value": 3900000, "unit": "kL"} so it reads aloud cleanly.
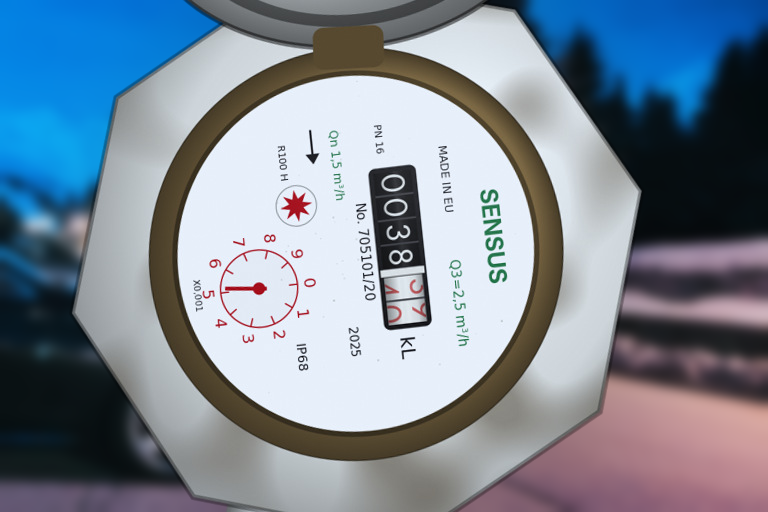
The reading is {"value": 38.395, "unit": "kL"}
